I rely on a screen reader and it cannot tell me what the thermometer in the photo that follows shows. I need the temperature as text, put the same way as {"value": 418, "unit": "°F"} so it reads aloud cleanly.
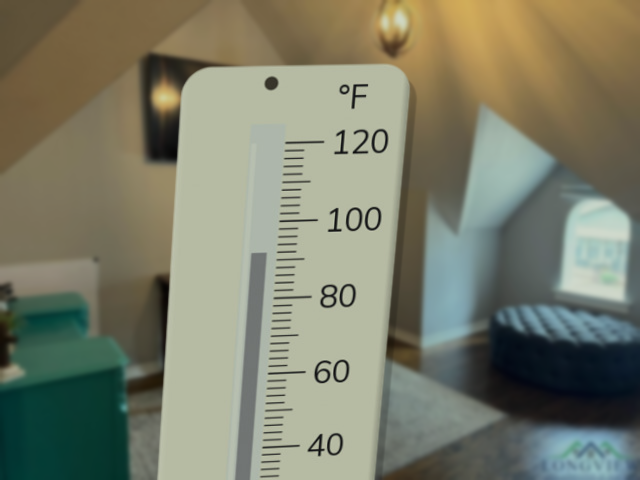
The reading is {"value": 92, "unit": "°F"}
